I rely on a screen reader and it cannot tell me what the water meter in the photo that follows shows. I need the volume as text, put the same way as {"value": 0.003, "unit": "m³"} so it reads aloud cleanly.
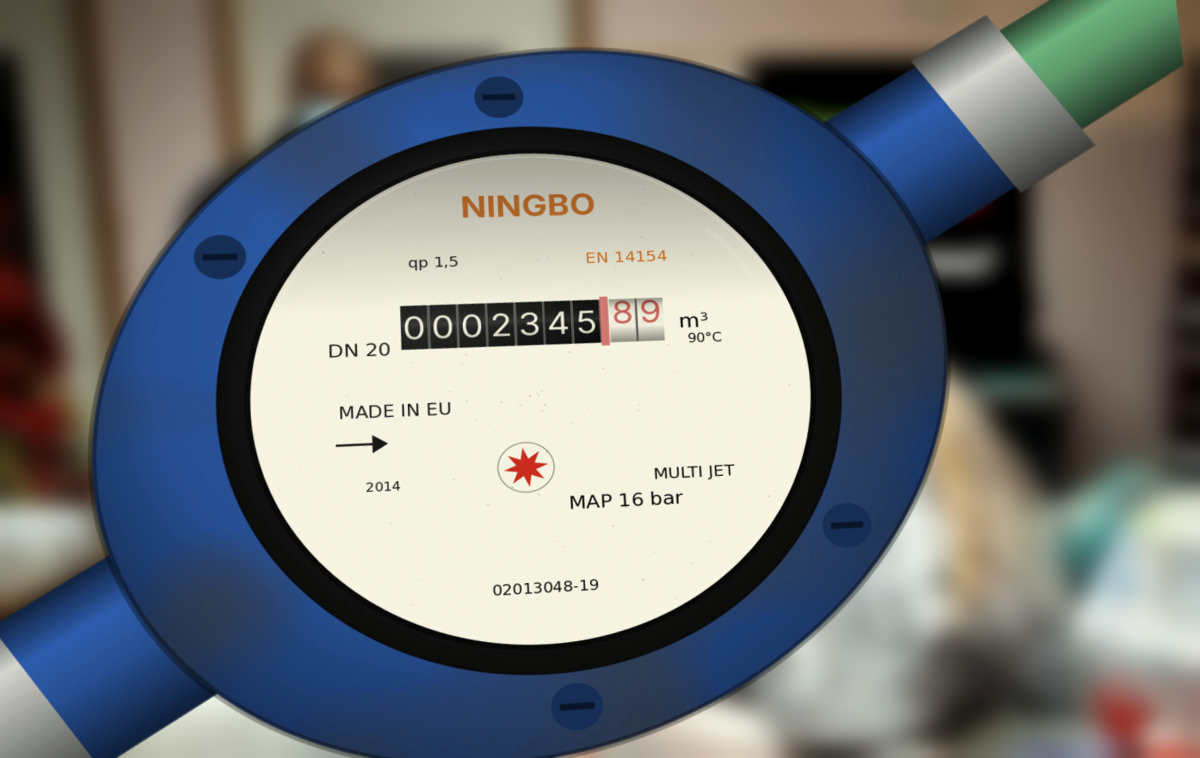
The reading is {"value": 2345.89, "unit": "m³"}
